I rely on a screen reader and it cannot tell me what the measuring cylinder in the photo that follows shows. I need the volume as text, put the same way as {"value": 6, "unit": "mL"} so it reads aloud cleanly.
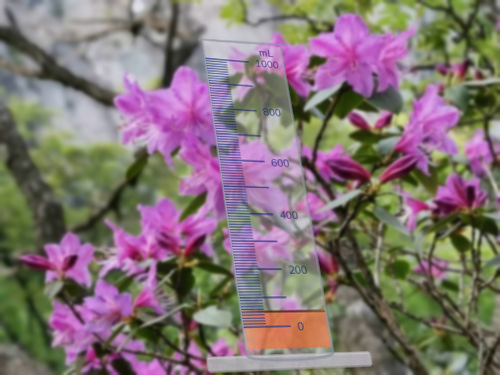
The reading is {"value": 50, "unit": "mL"}
